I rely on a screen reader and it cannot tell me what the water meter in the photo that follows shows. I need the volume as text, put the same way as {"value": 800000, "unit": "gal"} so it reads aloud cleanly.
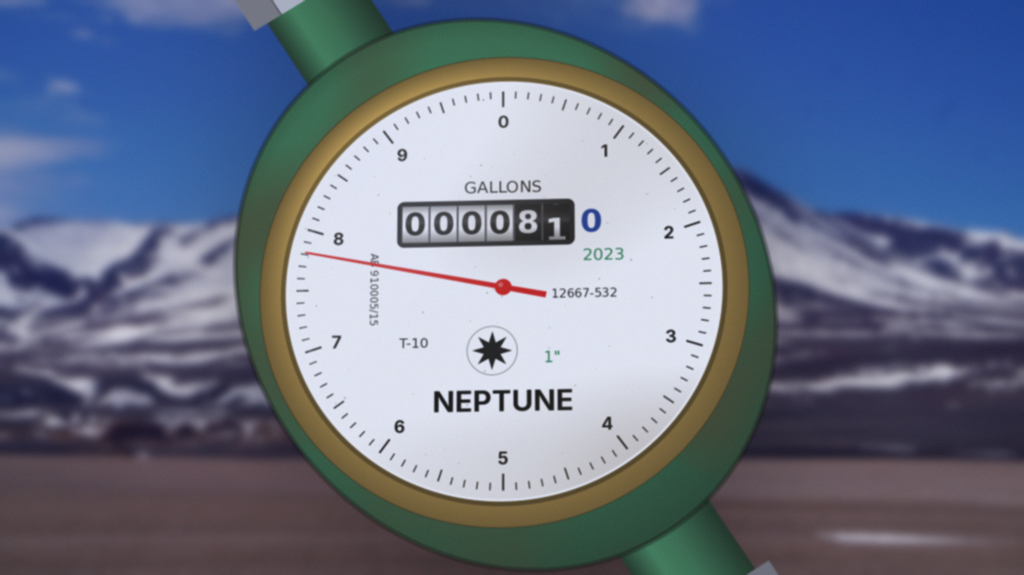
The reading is {"value": 807.8, "unit": "gal"}
